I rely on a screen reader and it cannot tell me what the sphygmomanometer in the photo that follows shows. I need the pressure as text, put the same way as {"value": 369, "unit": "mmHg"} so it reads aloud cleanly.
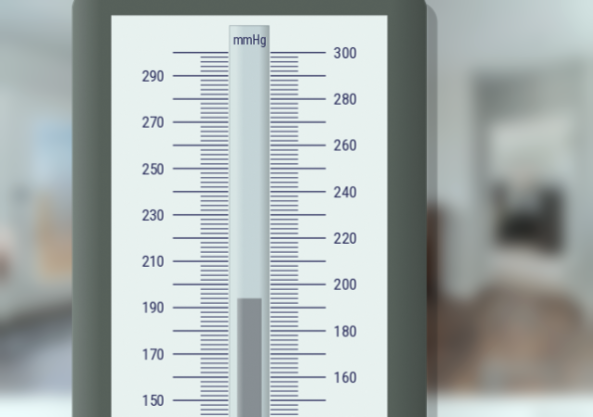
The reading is {"value": 194, "unit": "mmHg"}
